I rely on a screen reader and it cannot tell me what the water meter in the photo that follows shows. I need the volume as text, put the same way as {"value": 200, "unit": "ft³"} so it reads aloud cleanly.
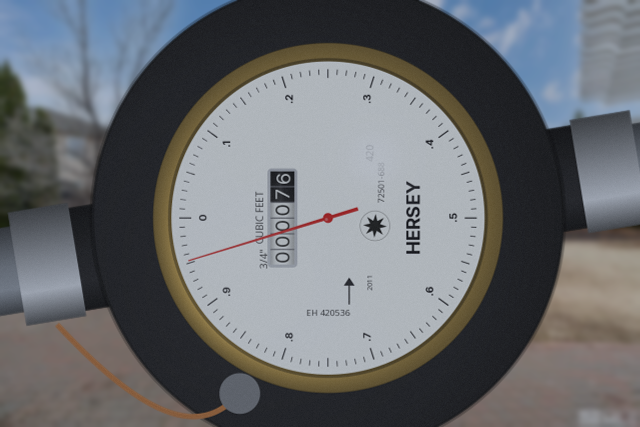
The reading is {"value": 75.95, "unit": "ft³"}
